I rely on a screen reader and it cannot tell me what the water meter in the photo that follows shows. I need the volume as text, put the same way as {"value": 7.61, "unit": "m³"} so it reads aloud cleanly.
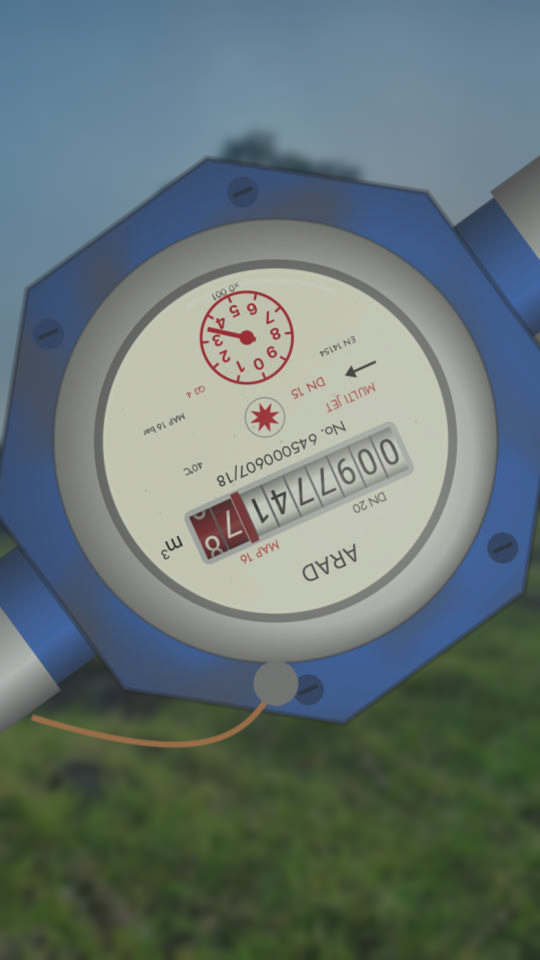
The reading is {"value": 97741.783, "unit": "m³"}
